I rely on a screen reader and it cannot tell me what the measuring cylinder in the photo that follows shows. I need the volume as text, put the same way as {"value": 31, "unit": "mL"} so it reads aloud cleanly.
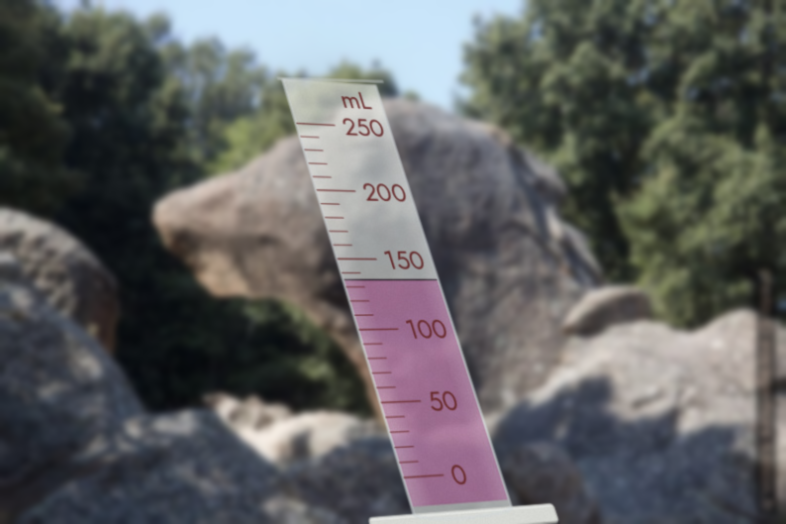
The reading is {"value": 135, "unit": "mL"}
